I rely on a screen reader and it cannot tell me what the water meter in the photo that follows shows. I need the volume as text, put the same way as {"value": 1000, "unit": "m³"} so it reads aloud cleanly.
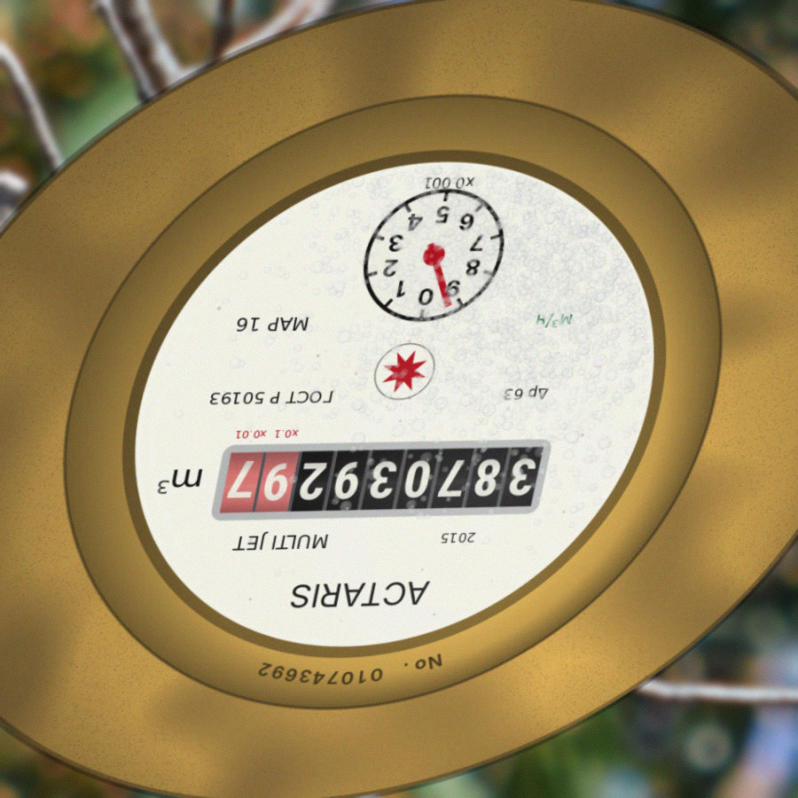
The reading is {"value": 3870392.969, "unit": "m³"}
